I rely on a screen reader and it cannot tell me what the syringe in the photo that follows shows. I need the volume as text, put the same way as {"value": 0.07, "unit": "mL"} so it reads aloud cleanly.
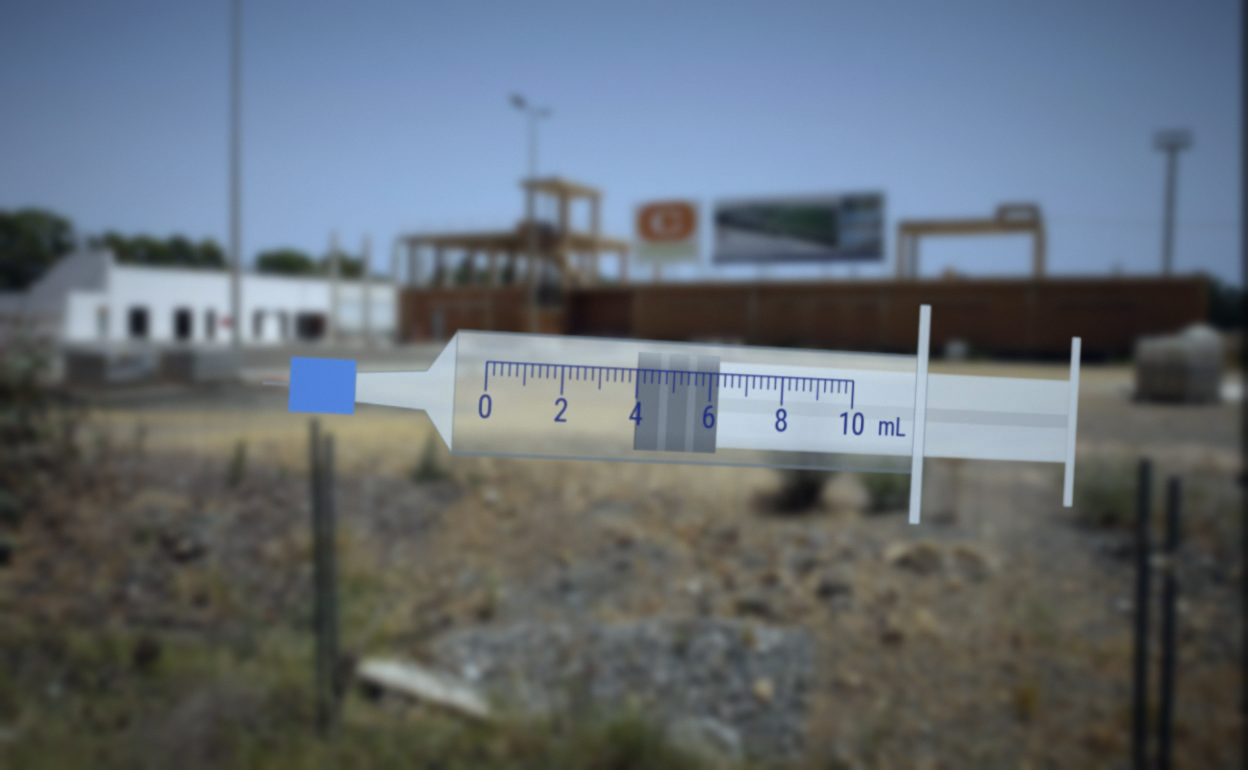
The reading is {"value": 4, "unit": "mL"}
